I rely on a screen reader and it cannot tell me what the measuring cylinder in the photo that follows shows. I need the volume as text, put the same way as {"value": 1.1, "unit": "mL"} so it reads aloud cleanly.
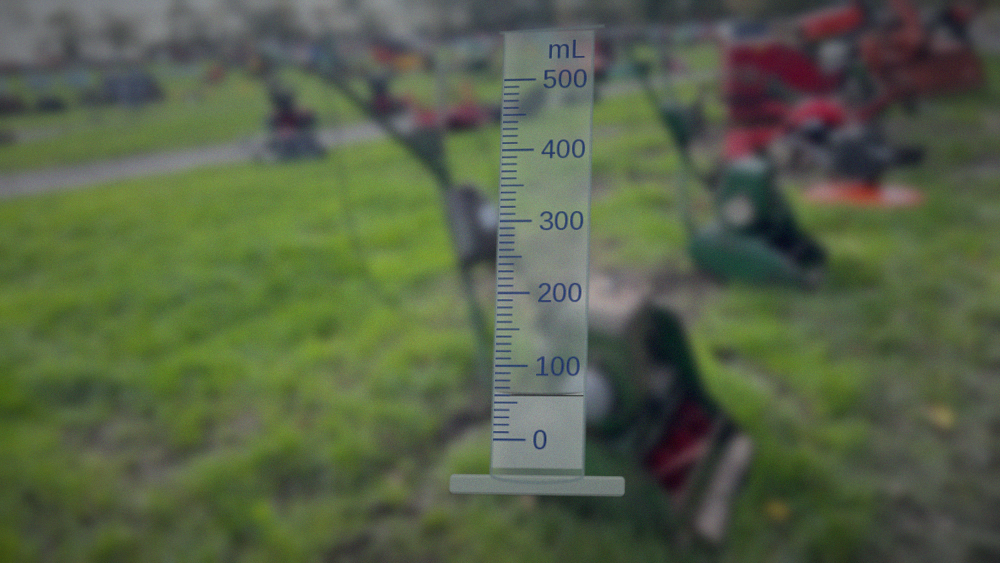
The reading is {"value": 60, "unit": "mL"}
